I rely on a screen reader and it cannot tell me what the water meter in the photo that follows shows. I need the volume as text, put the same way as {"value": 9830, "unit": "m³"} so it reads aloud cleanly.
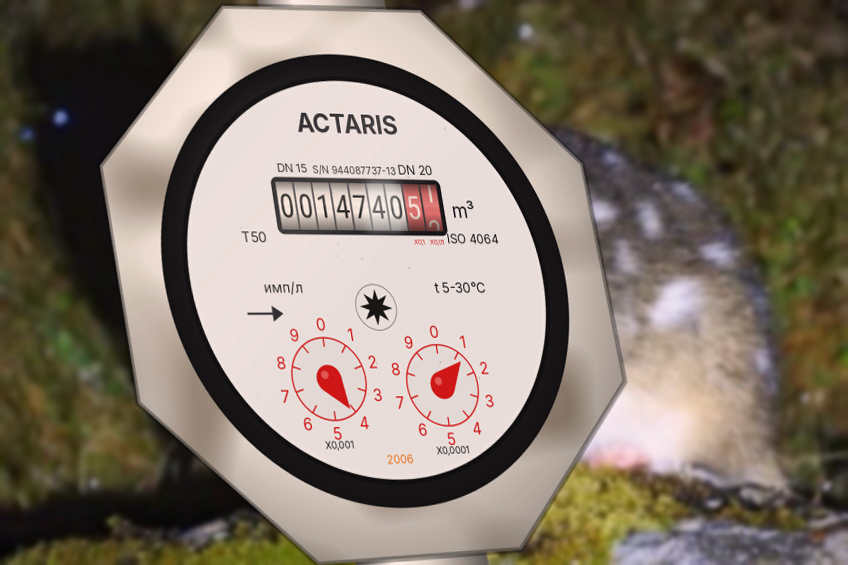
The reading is {"value": 14740.5141, "unit": "m³"}
